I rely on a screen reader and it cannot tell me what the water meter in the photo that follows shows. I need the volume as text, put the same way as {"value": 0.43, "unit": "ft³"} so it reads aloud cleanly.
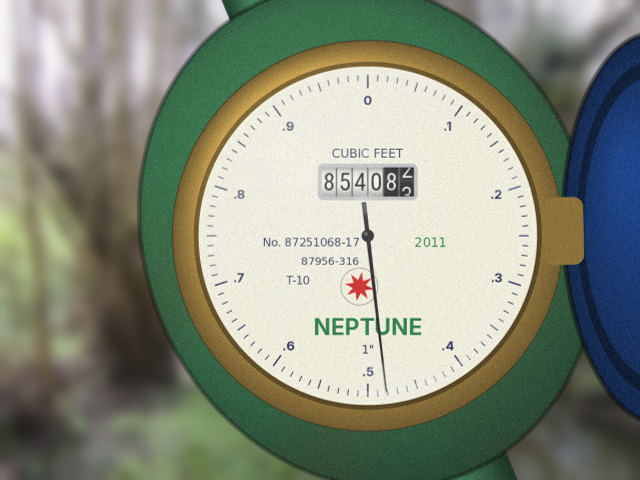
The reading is {"value": 854082.48, "unit": "ft³"}
